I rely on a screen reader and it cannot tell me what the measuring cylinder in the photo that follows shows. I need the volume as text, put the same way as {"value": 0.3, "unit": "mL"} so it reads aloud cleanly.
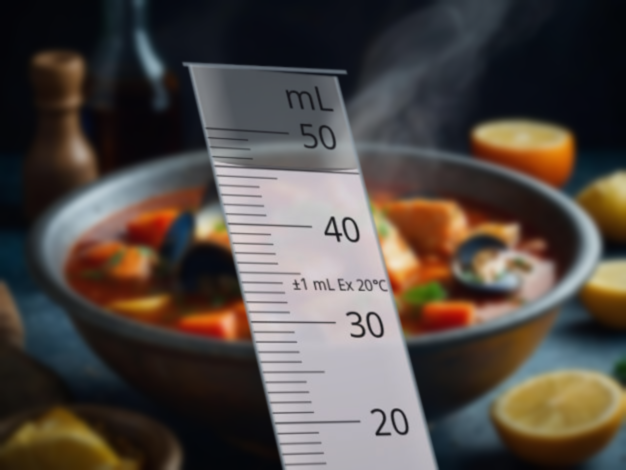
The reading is {"value": 46, "unit": "mL"}
